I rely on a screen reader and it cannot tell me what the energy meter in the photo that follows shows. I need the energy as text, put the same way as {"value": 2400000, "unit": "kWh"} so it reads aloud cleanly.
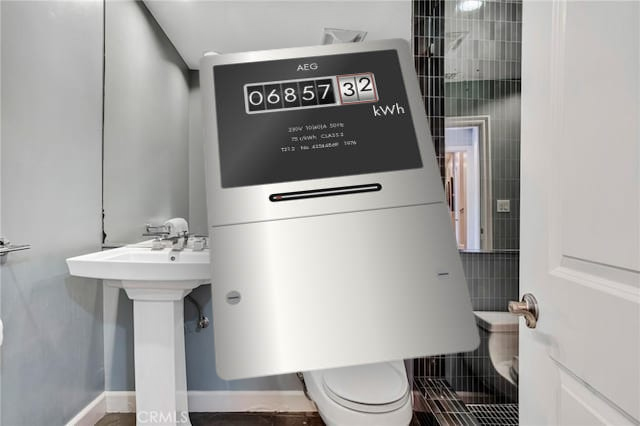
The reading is {"value": 6857.32, "unit": "kWh"}
